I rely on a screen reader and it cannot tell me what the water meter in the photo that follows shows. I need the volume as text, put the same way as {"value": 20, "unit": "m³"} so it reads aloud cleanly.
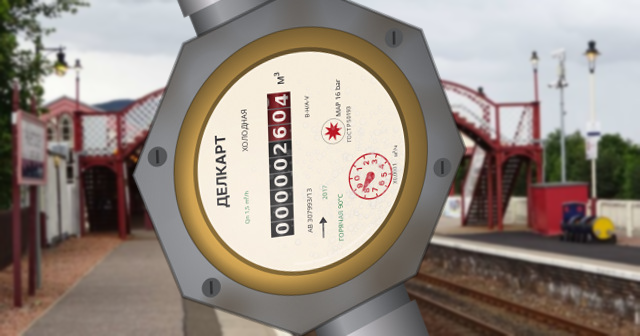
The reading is {"value": 2.6038, "unit": "m³"}
